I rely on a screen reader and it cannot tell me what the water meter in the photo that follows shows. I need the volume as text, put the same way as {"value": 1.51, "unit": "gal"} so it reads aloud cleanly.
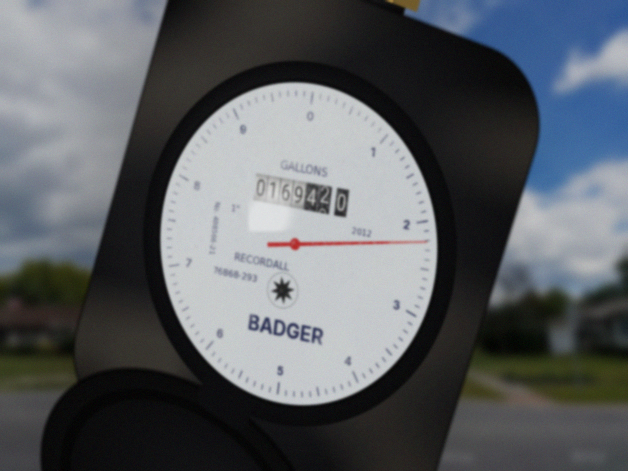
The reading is {"value": 169422.2, "unit": "gal"}
